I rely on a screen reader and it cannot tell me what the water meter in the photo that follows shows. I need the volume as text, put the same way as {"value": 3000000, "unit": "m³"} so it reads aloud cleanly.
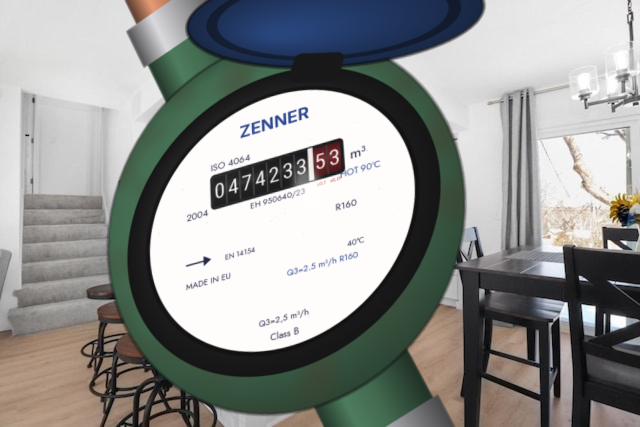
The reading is {"value": 474233.53, "unit": "m³"}
